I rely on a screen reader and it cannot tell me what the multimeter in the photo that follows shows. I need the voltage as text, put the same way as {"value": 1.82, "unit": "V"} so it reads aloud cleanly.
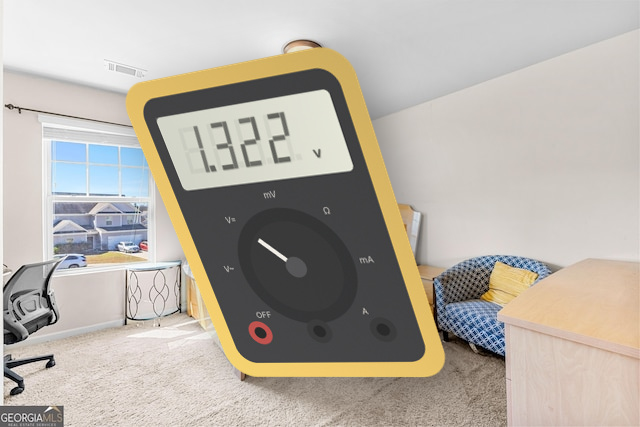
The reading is {"value": 1.322, "unit": "V"}
